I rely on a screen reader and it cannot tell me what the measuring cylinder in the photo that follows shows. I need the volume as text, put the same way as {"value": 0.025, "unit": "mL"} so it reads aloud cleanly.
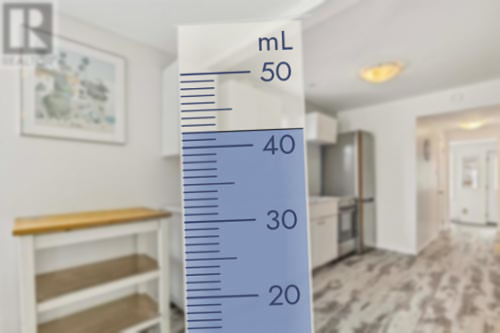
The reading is {"value": 42, "unit": "mL"}
